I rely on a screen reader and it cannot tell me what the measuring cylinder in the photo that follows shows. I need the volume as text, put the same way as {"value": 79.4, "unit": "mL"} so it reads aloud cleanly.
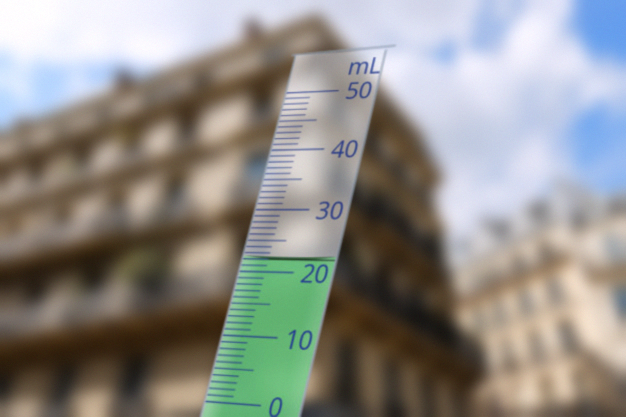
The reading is {"value": 22, "unit": "mL"}
